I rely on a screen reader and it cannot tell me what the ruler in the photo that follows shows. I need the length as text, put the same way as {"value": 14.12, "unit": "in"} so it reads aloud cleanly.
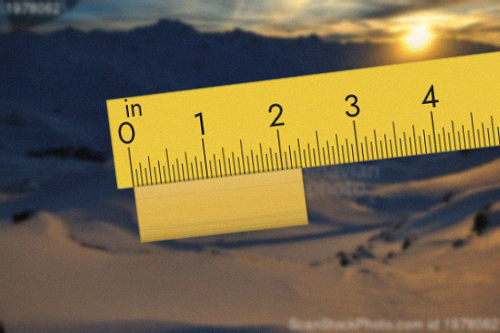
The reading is {"value": 2.25, "unit": "in"}
